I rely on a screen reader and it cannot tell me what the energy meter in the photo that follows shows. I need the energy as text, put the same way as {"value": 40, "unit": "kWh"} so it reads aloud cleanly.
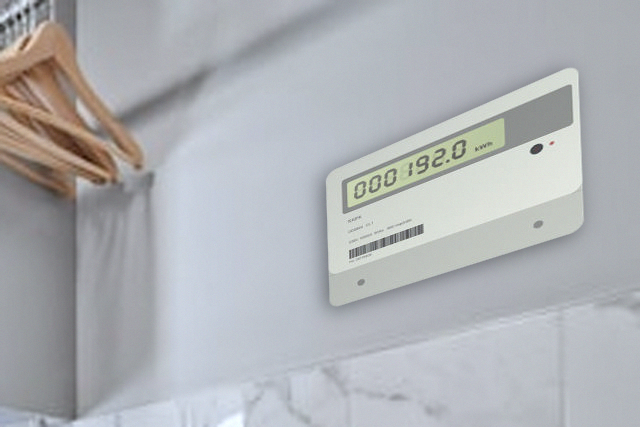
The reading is {"value": 192.0, "unit": "kWh"}
